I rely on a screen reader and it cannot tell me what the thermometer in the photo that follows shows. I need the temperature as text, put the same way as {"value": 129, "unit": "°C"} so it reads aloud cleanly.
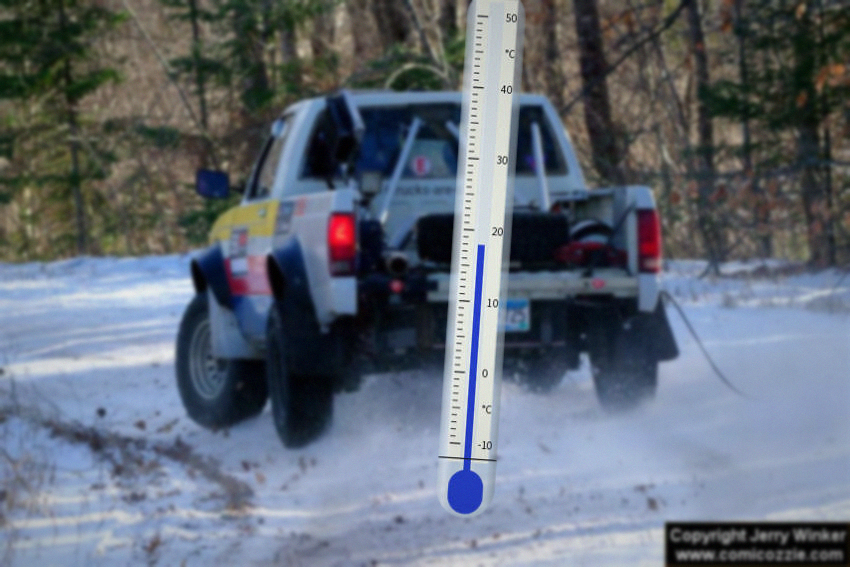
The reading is {"value": 18, "unit": "°C"}
